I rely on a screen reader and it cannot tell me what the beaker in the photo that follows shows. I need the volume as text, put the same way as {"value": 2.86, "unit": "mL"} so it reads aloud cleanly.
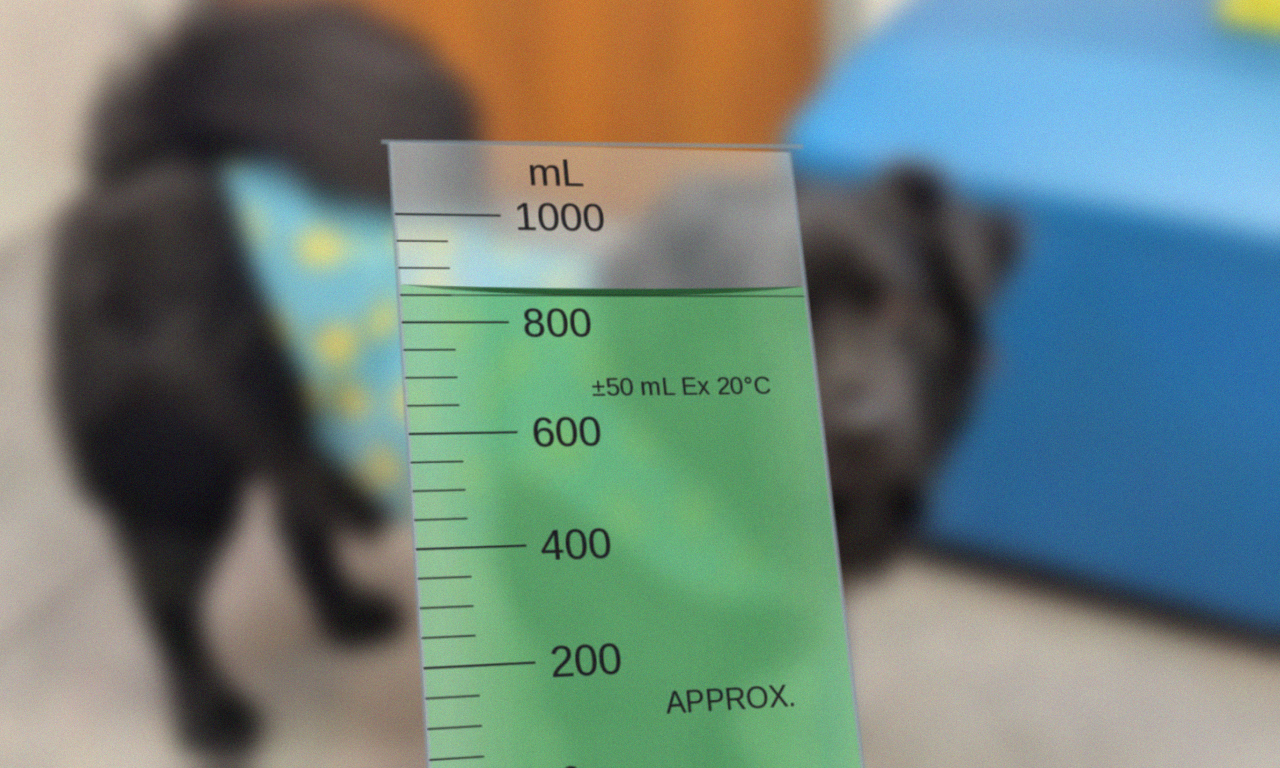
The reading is {"value": 850, "unit": "mL"}
